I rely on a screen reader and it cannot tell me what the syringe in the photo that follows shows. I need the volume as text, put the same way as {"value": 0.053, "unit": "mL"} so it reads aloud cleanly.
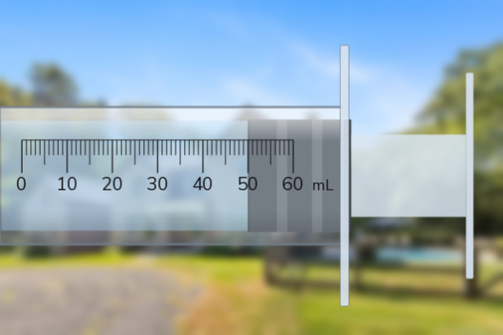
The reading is {"value": 50, "unit": "mL"}
